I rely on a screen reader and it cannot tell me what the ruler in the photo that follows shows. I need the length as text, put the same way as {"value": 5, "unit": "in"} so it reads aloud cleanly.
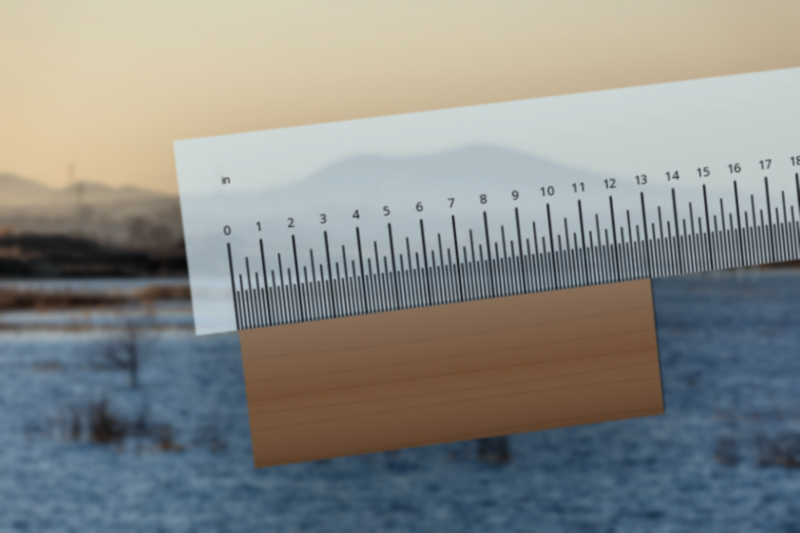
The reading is {"value": 13, "unit": "in"}
